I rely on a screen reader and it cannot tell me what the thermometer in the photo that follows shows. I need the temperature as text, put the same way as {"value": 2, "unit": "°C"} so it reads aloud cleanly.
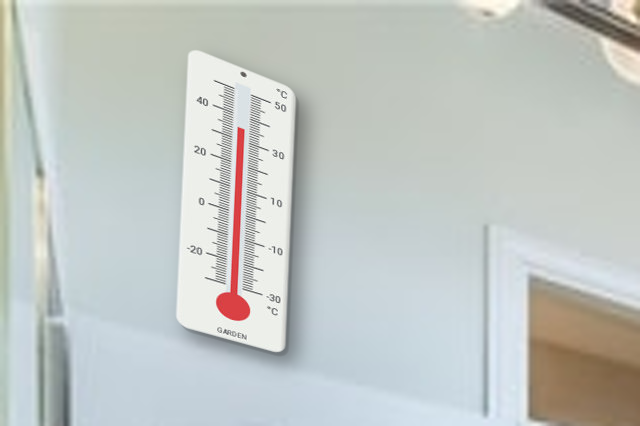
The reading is {"value": 35, "unit": "°C"}
